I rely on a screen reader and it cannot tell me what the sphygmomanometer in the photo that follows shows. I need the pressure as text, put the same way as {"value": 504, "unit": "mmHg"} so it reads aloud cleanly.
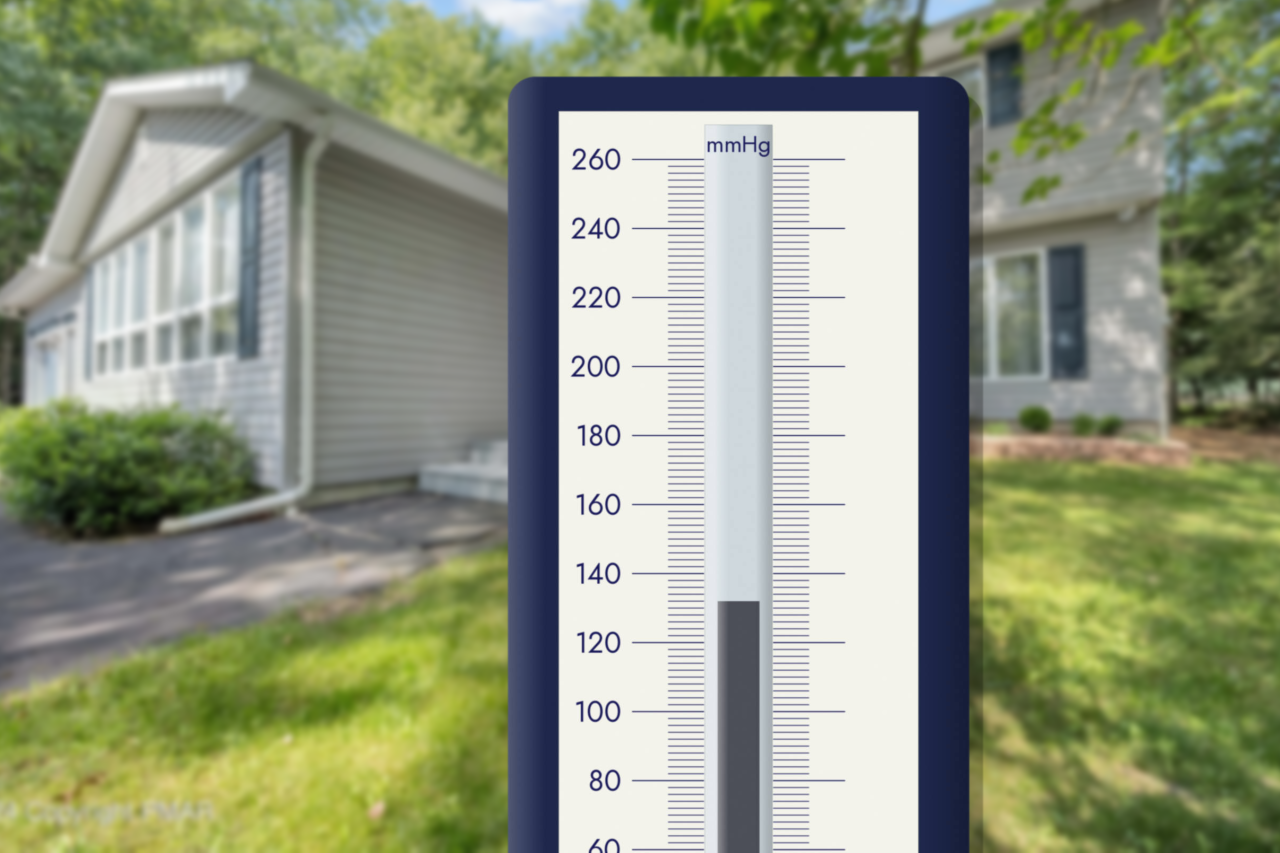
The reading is {"value": 132, "unit": "mmHg"}
